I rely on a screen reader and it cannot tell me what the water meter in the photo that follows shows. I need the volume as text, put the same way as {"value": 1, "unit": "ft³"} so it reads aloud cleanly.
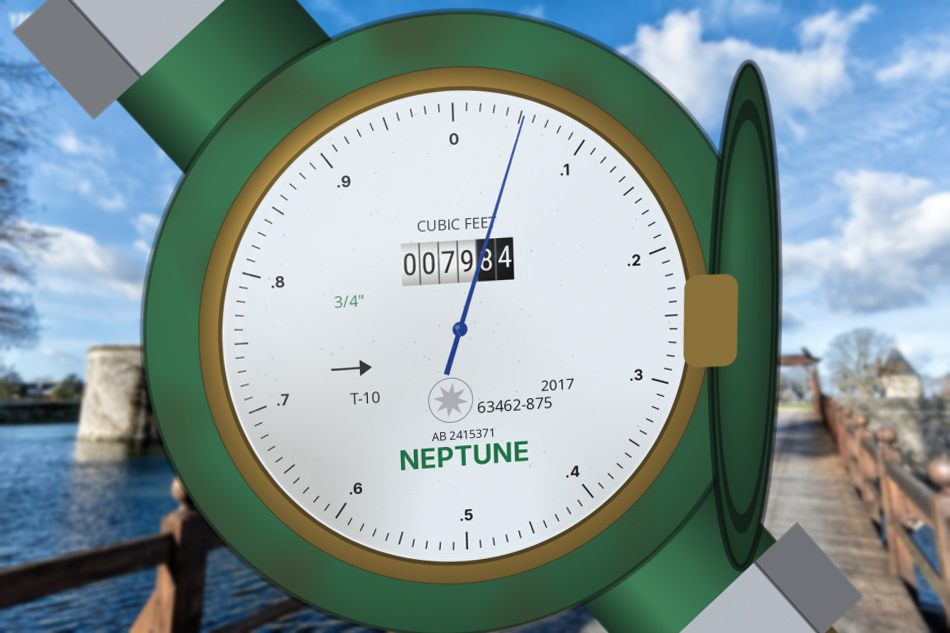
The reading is {"value": 7984.05, "unit": "ft³"}
